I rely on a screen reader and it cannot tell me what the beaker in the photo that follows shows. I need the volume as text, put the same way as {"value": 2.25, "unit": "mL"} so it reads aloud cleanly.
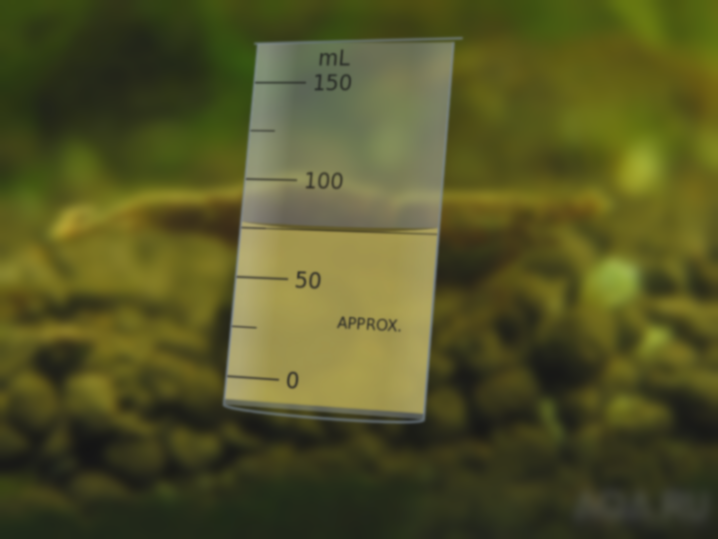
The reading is {"value": 75, "unit": "mL"}
